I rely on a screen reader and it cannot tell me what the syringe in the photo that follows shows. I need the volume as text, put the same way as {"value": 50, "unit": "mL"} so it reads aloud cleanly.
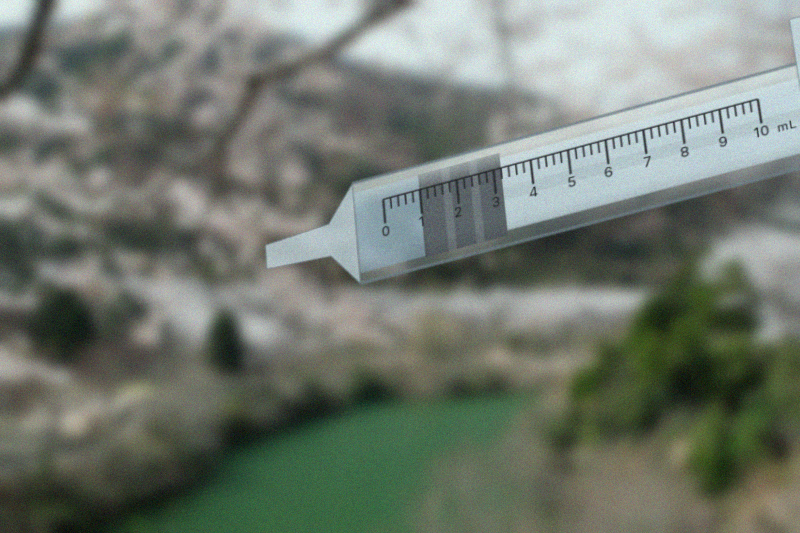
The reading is {"value": 1, "unit": "mL"}
